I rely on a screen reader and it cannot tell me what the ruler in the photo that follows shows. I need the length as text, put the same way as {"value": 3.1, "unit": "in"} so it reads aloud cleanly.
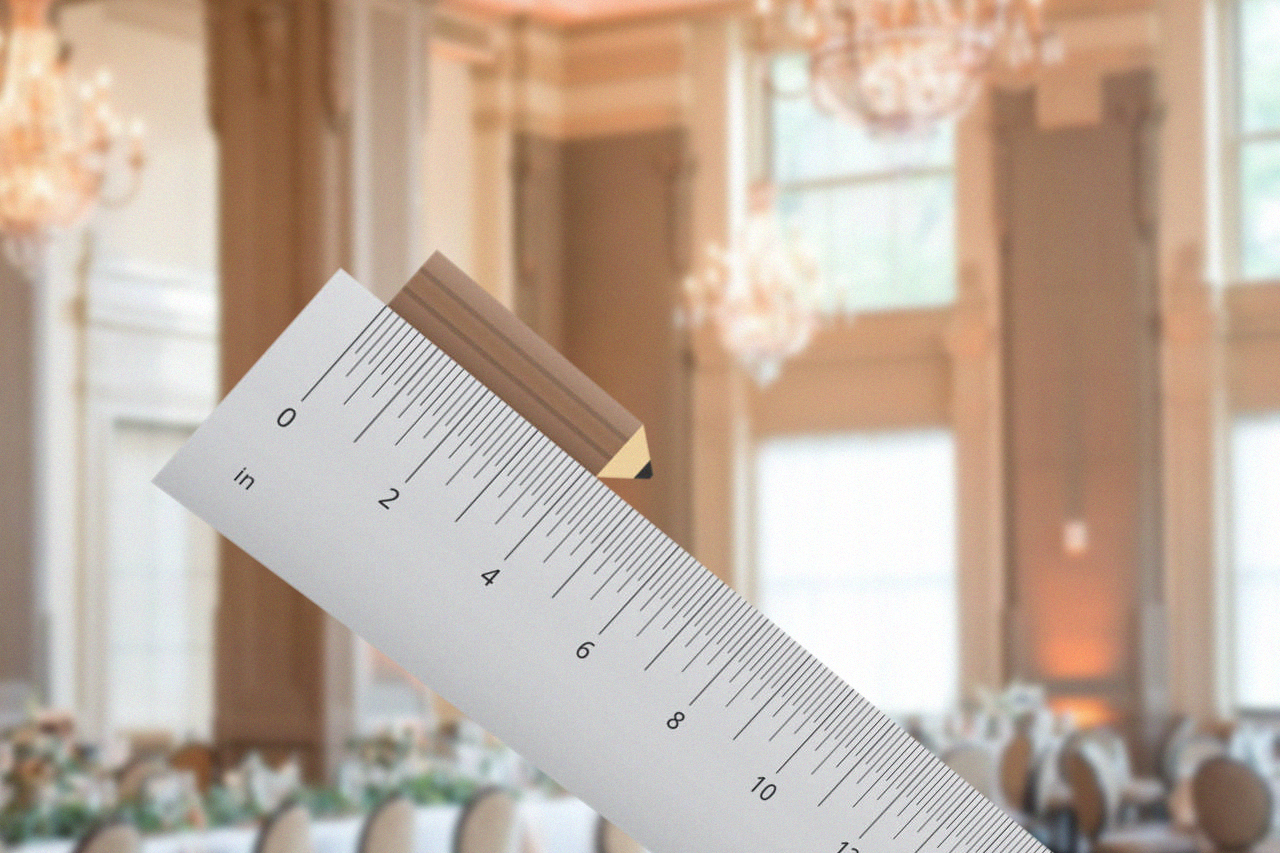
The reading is {"value": 4.875, "unit": "in"}
